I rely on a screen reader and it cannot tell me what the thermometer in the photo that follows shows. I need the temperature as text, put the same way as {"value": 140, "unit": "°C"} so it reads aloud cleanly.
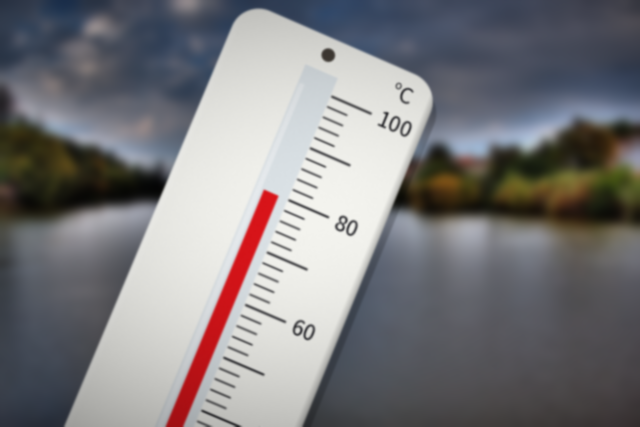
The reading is {"value": 80, "unit": "°C"}
